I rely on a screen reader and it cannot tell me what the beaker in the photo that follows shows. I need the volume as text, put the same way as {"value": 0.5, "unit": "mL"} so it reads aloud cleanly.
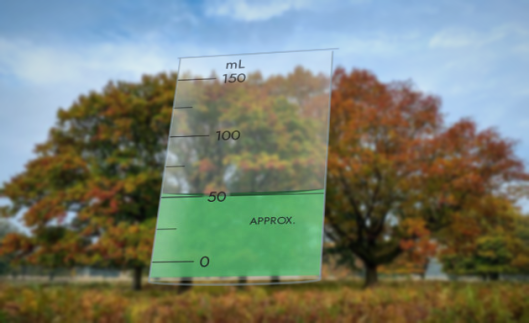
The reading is {"value": 50, "unit": "mL"}
